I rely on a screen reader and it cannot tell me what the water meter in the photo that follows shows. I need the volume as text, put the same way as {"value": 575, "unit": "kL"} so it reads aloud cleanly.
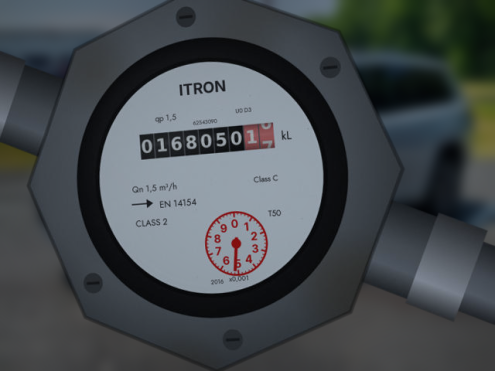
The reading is {"value": 168050.165, "unit": "kL"}
